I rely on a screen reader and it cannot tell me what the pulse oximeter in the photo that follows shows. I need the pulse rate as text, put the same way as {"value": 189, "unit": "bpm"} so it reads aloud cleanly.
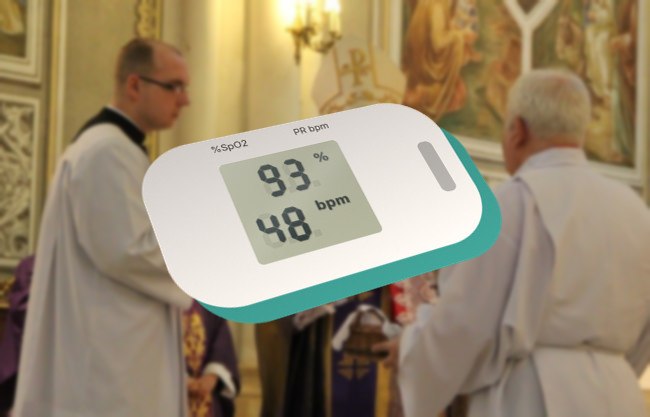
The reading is {"value": 48, "unit": "bpm"}
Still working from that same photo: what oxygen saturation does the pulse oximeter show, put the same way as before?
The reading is {"value": 93, "unit": "%"}
